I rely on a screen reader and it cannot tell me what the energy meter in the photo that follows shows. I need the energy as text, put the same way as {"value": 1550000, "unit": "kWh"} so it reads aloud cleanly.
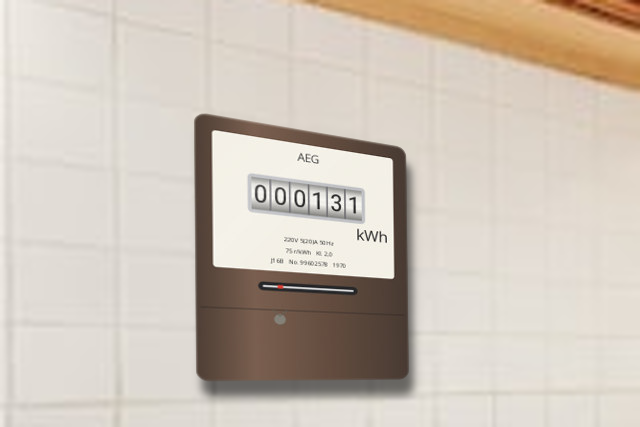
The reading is {"value": 131, "unit": "kWh"}
